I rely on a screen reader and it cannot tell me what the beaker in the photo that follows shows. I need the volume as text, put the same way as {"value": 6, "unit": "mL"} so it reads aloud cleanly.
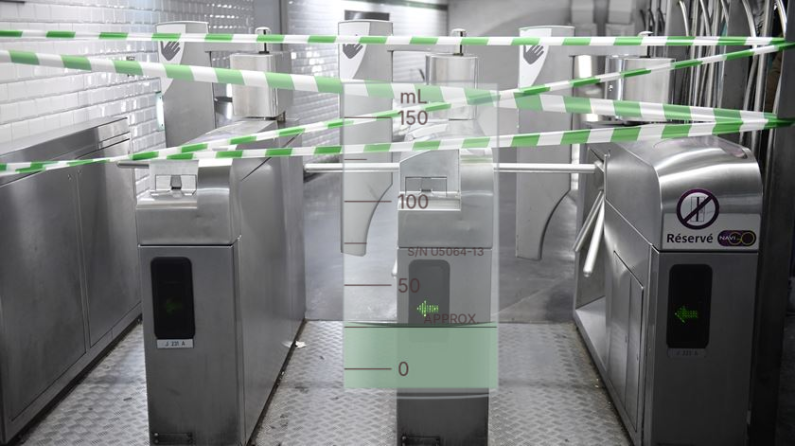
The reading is {"value": 25, "unit": "mL"}
